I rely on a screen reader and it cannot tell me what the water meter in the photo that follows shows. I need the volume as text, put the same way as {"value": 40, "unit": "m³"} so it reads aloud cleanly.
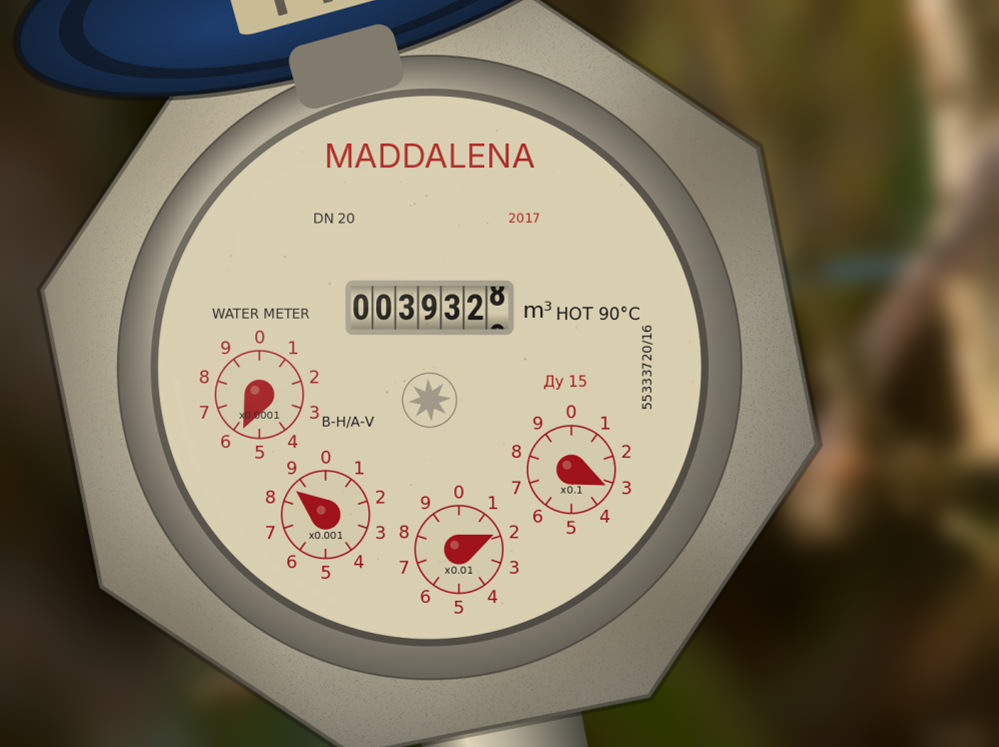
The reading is {"value": 39328.3185, "unit": "m³"}
